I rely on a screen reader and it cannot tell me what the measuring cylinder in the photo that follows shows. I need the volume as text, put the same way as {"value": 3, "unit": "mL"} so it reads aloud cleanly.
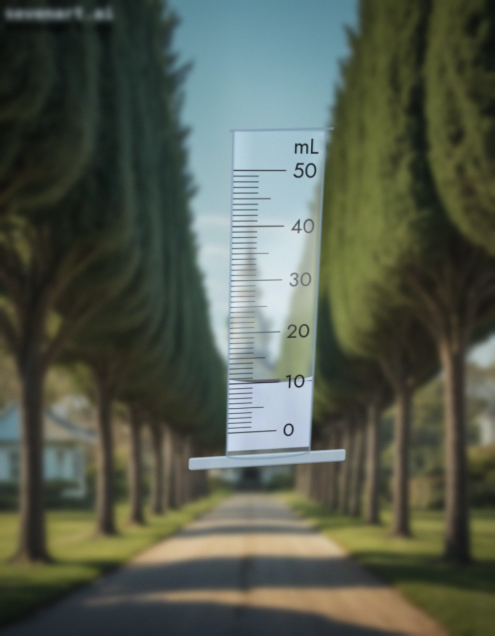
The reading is {"value": 10, "unit": "mL"}
